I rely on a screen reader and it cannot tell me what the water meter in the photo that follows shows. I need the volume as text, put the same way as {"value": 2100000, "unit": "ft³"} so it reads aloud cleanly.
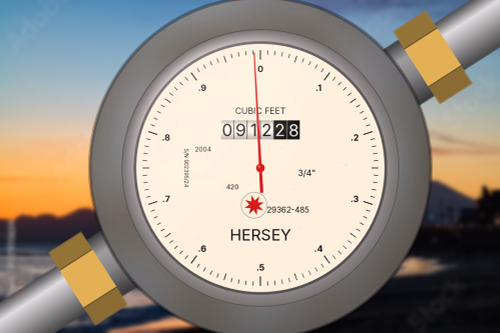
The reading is {"value": 91227.99, "unit": "ft³"}
